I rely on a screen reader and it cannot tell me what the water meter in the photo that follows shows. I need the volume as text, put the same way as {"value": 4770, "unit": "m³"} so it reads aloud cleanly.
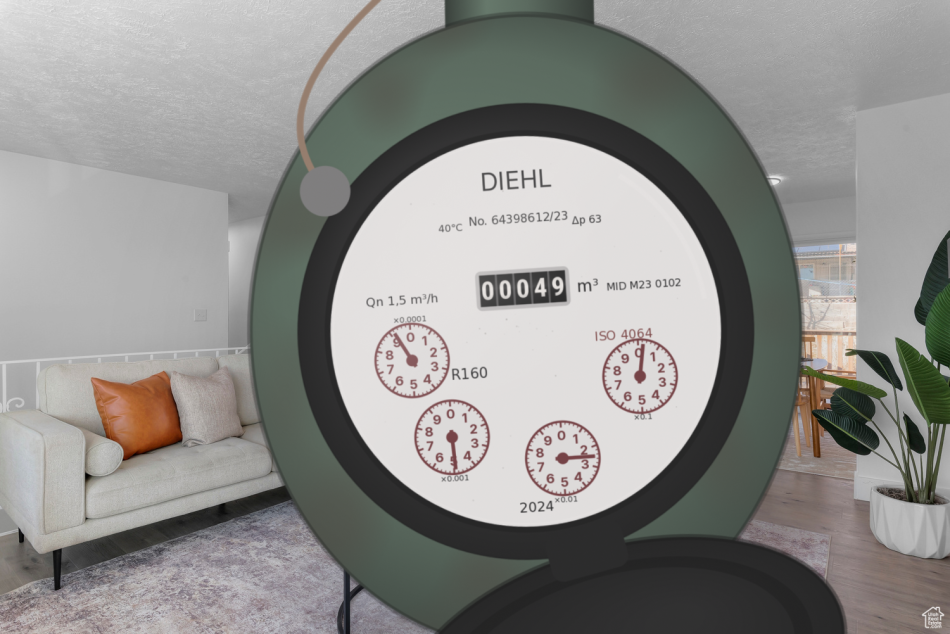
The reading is {"value": 49.0249, "unit": "m³"}
